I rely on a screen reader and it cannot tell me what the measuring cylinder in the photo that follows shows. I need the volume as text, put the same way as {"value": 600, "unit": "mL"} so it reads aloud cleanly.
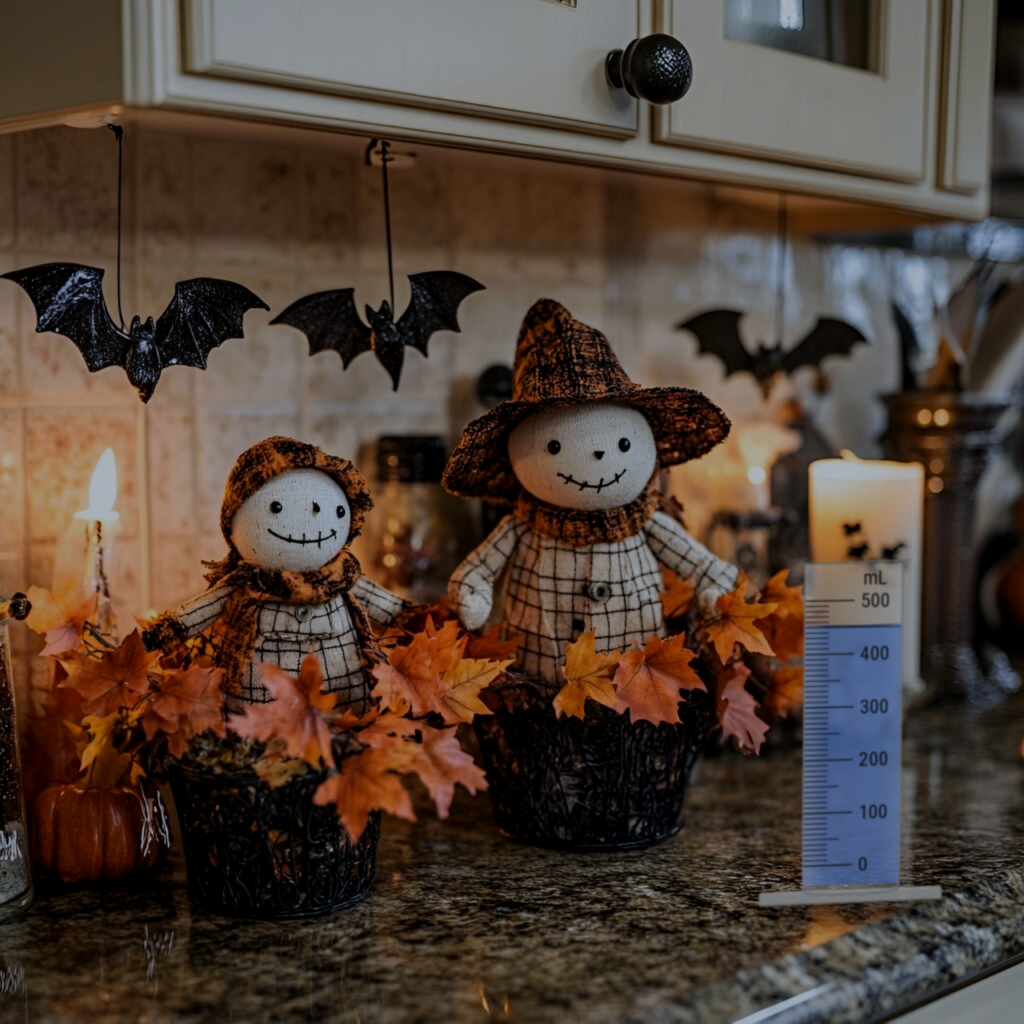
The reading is {"value": 450, "unit": "mL"}
